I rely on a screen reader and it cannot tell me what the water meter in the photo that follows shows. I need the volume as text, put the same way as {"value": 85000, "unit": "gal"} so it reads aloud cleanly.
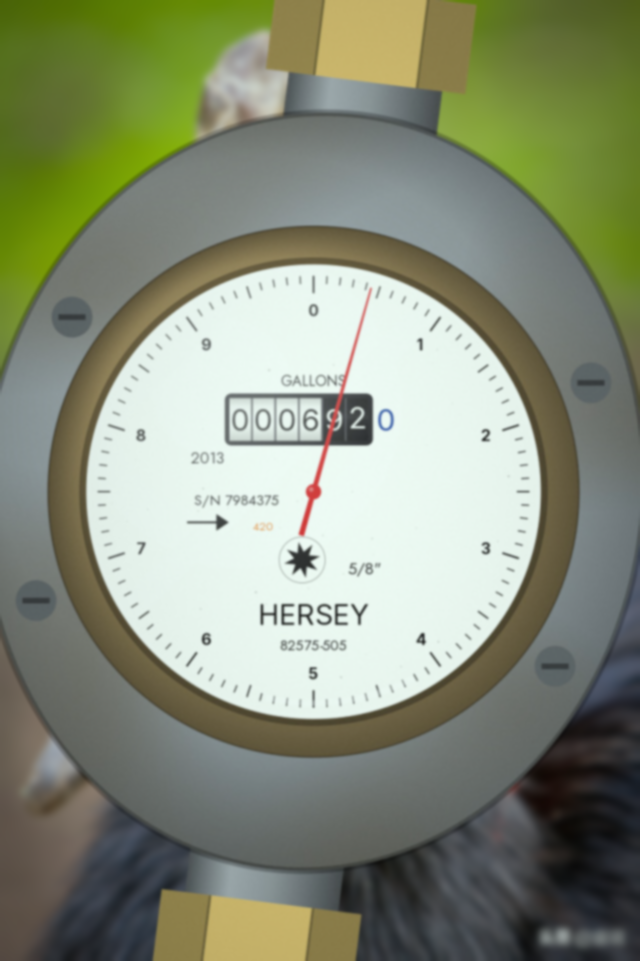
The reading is {"value": 6920.4, "unit": "gal"}
